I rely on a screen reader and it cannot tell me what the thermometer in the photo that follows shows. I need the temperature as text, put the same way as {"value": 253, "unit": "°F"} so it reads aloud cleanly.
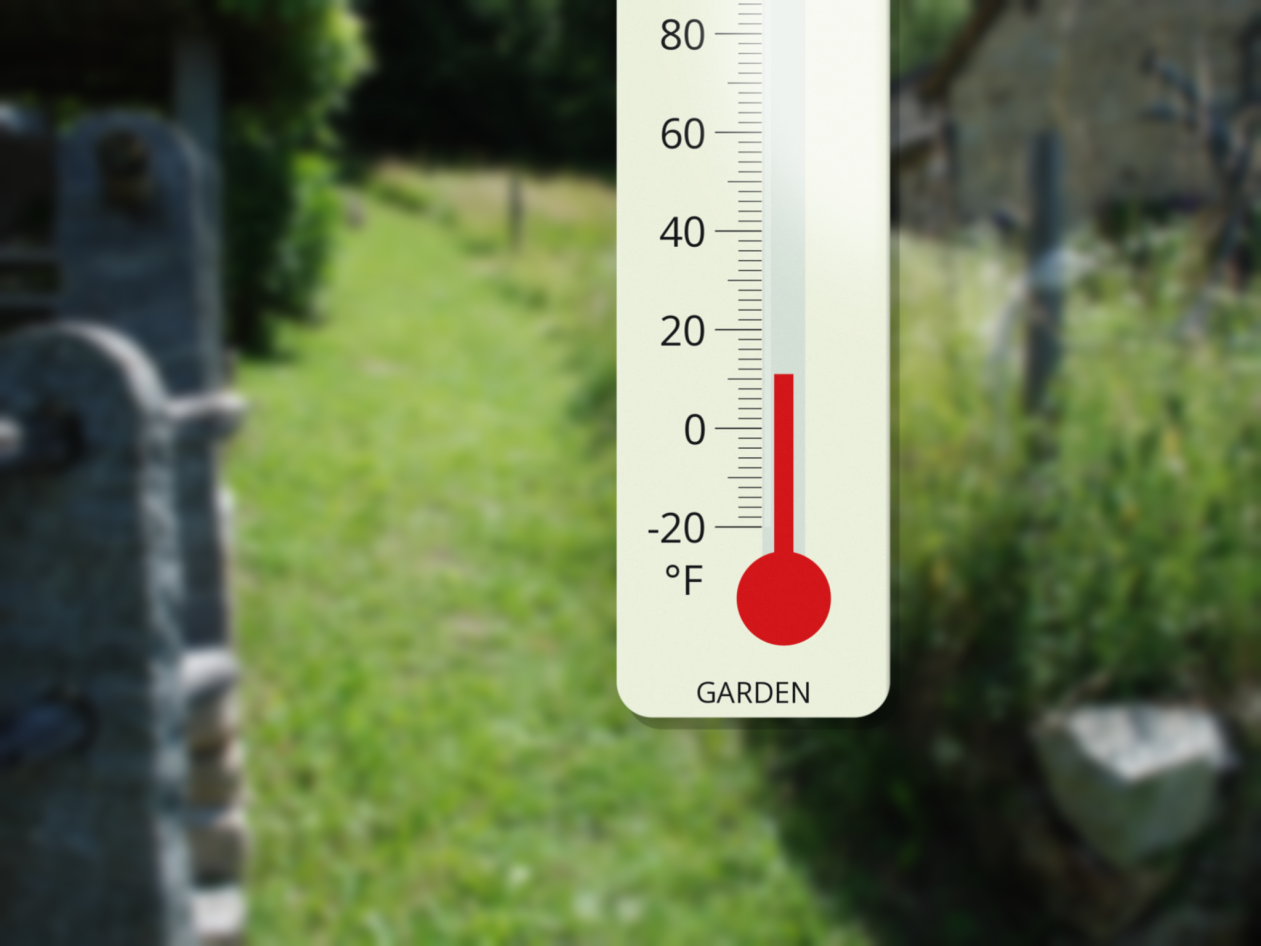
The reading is {"value": 11, "unit": "°F"}
